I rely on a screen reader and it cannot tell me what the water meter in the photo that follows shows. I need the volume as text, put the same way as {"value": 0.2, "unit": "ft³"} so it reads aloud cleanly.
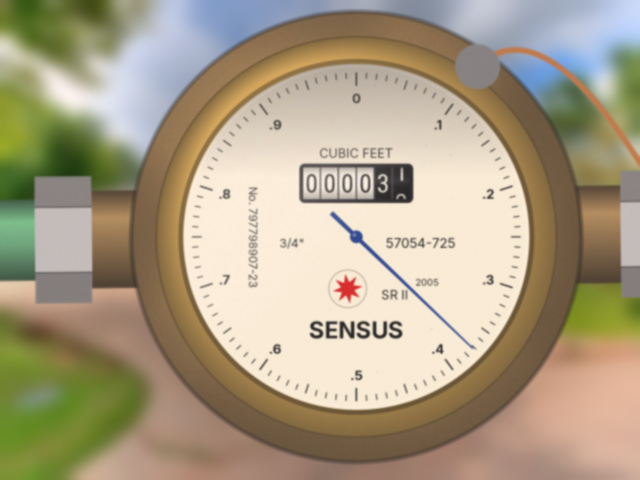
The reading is {"value": 31.37, "unit": "ft³"}
